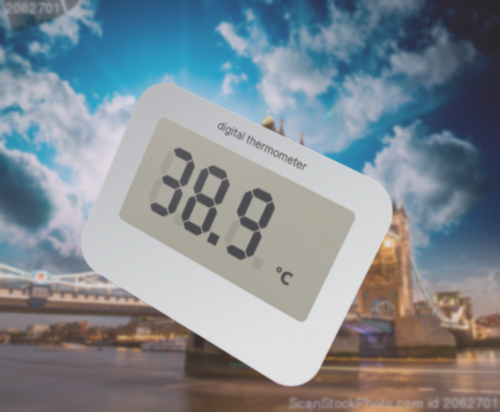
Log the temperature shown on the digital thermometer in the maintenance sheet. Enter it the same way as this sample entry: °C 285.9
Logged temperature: °C 38.9
